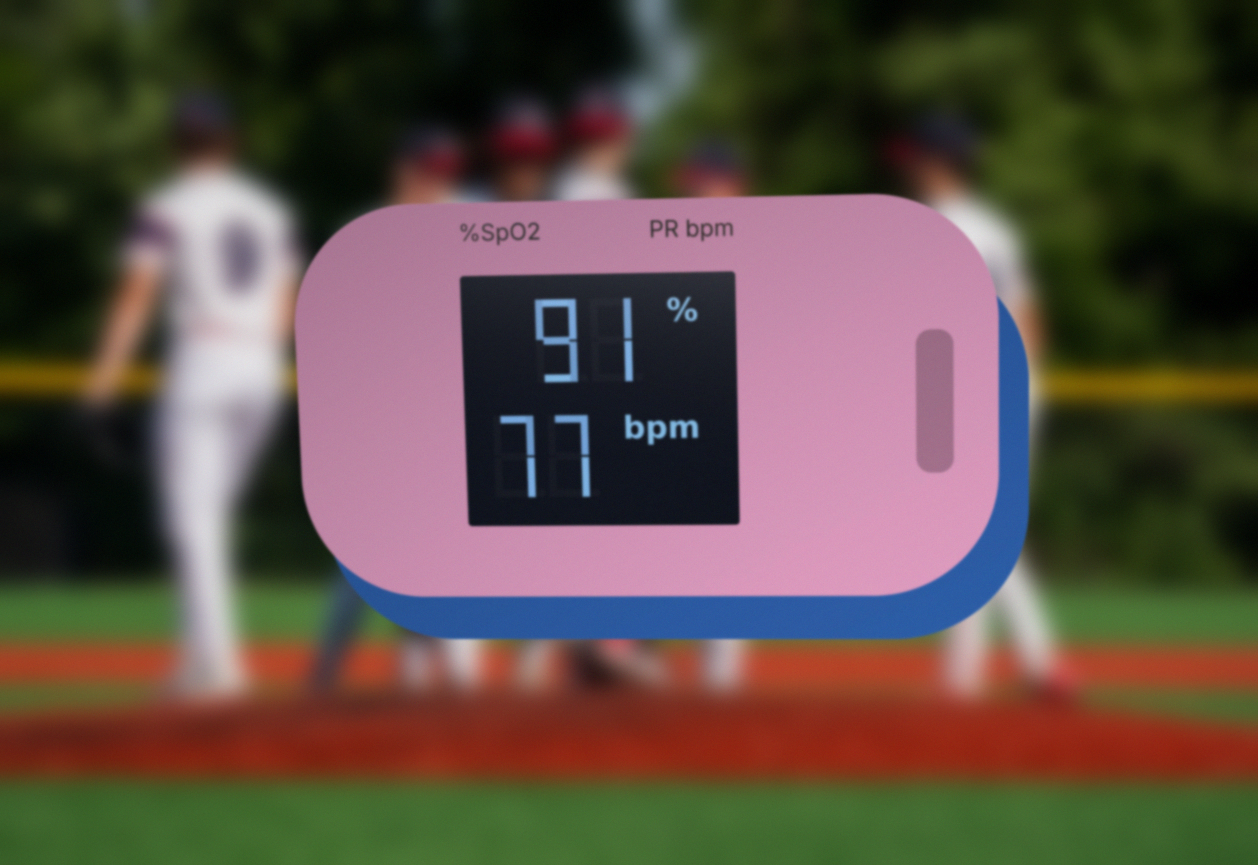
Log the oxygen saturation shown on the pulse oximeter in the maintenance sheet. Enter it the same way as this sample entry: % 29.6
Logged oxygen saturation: % 91
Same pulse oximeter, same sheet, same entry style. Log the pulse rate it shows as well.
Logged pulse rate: bpm 77
